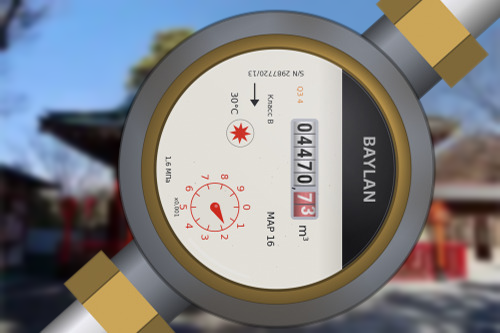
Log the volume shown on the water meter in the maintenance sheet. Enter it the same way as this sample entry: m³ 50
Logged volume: m³ 4470.731
